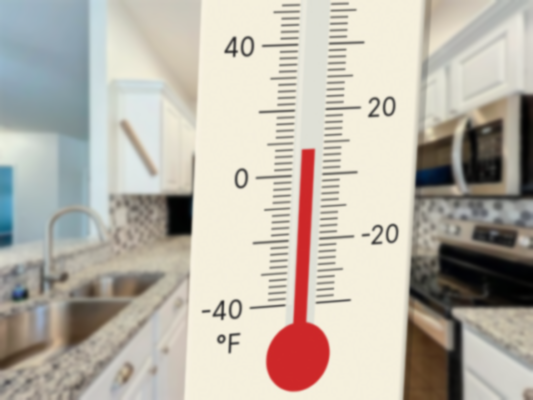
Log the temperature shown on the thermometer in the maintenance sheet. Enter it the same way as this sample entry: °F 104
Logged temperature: °F 8
